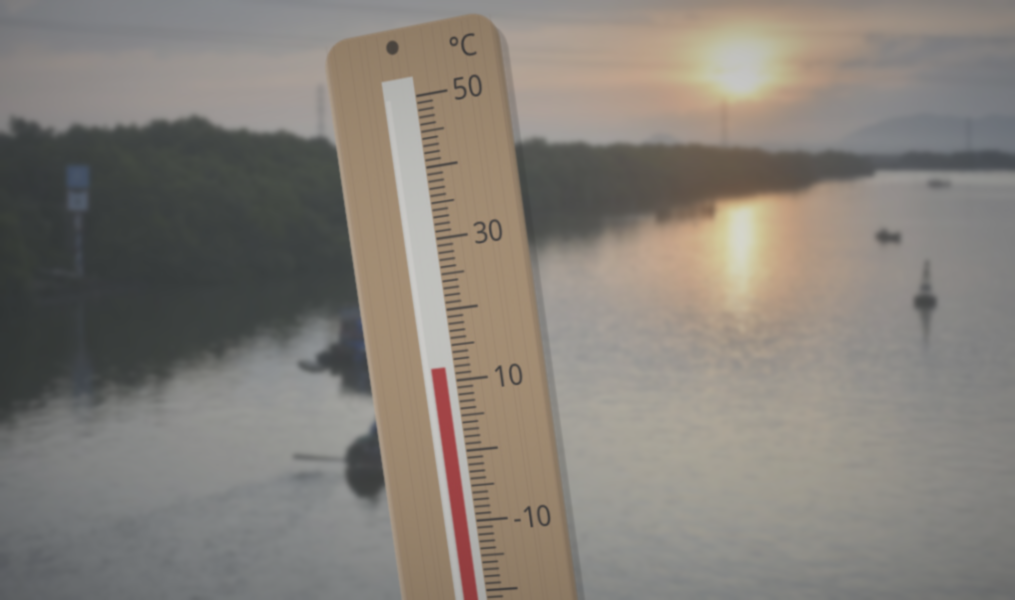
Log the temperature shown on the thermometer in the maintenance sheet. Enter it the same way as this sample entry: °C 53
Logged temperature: °C 12
